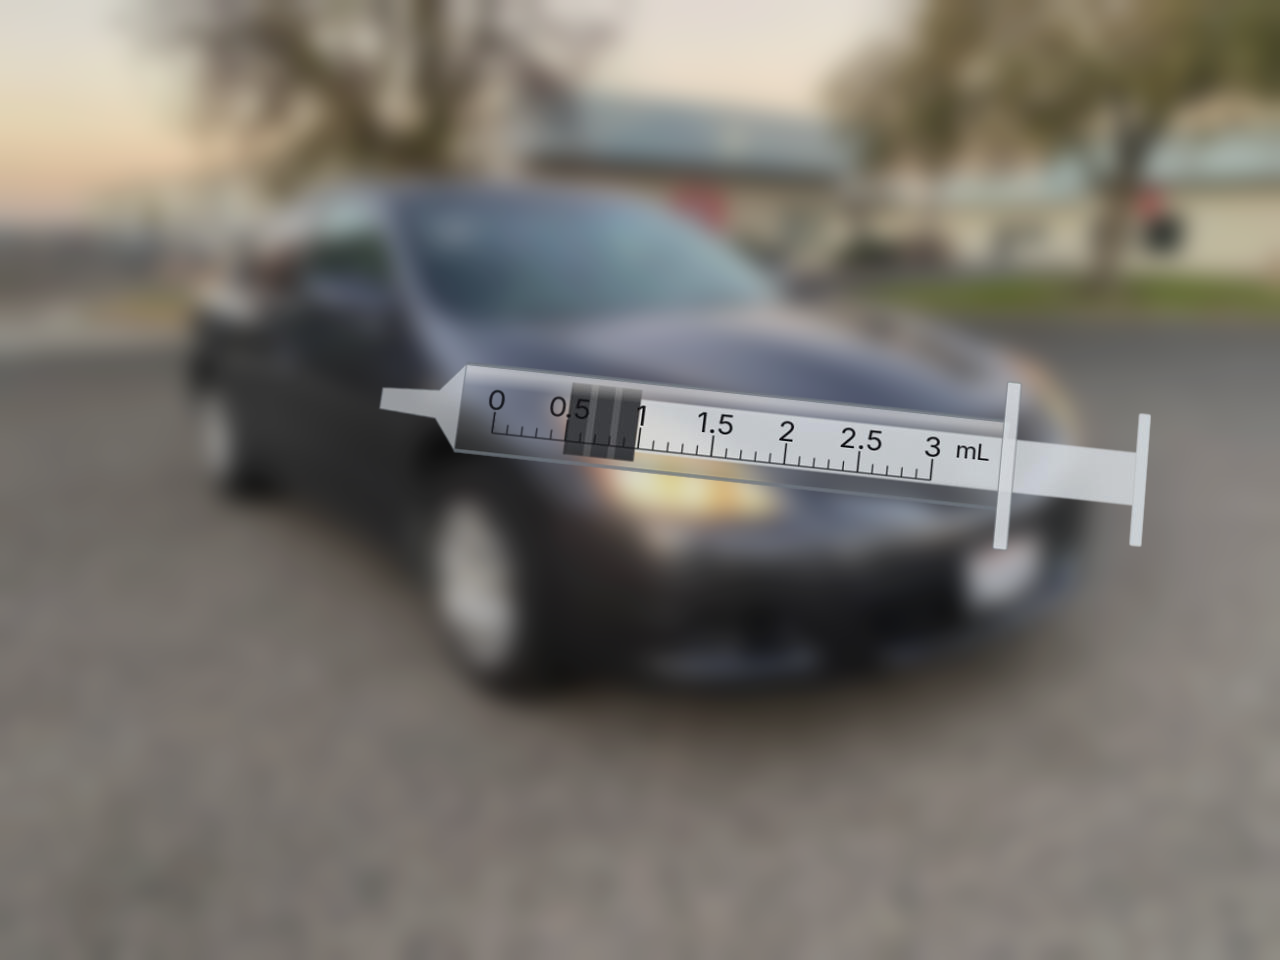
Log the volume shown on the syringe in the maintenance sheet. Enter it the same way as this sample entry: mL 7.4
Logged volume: mL 0.5
